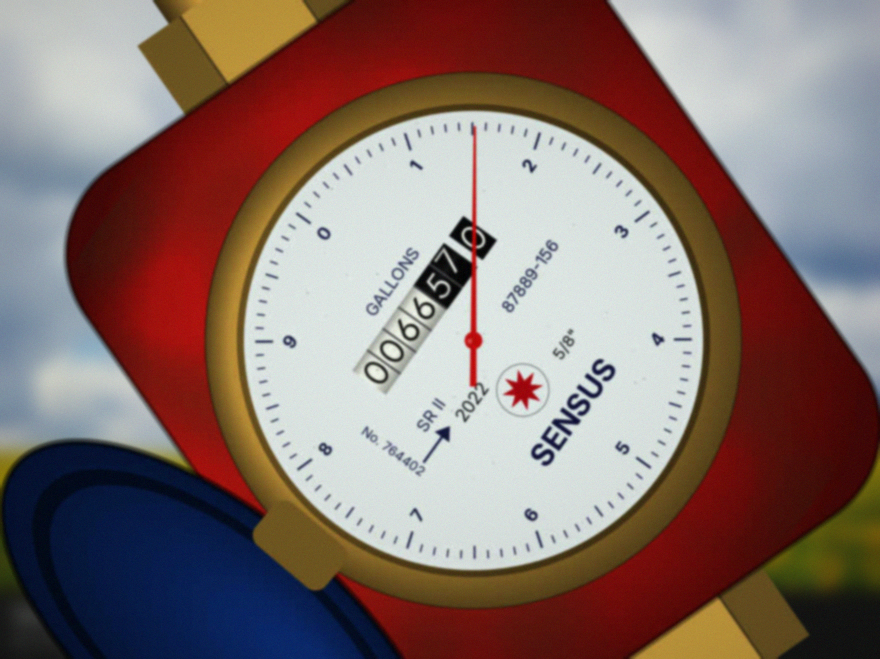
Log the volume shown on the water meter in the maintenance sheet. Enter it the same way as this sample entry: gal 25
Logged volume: gal 66571.5
